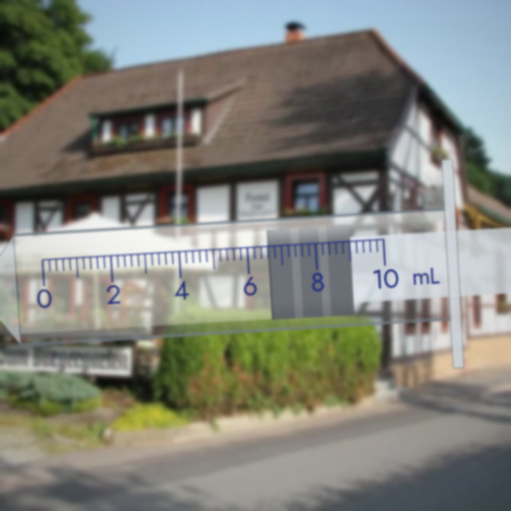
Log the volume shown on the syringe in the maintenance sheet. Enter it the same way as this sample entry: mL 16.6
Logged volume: mL 6.6
